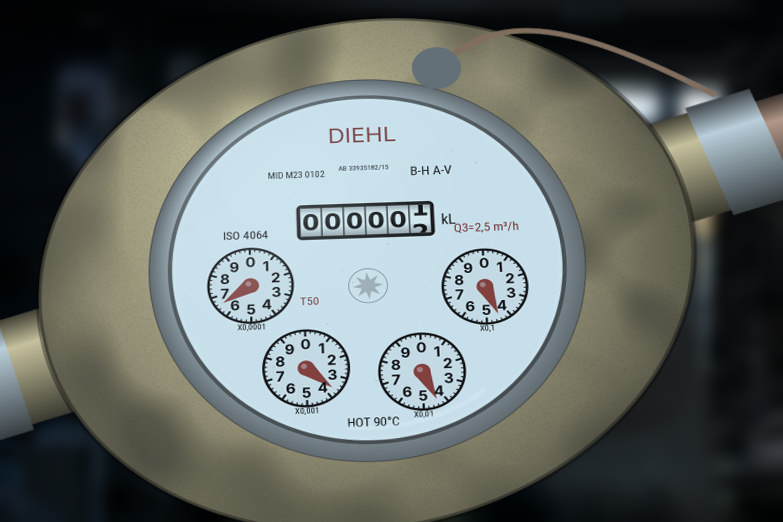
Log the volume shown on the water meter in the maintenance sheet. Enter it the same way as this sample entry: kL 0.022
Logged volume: kL 1.4436
